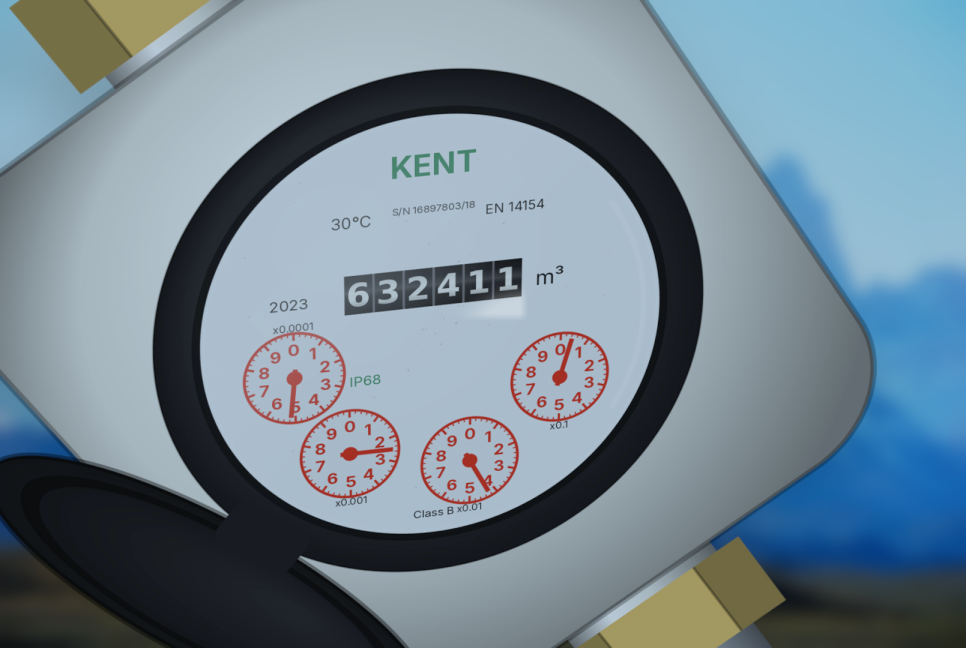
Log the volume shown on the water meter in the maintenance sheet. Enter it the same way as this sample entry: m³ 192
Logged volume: m³ 632411.0425
